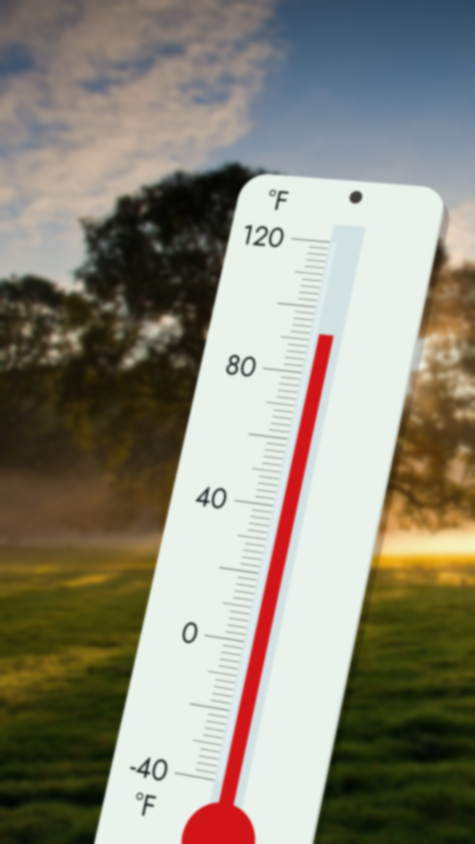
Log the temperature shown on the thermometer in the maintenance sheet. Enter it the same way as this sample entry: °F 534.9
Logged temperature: °F 92
